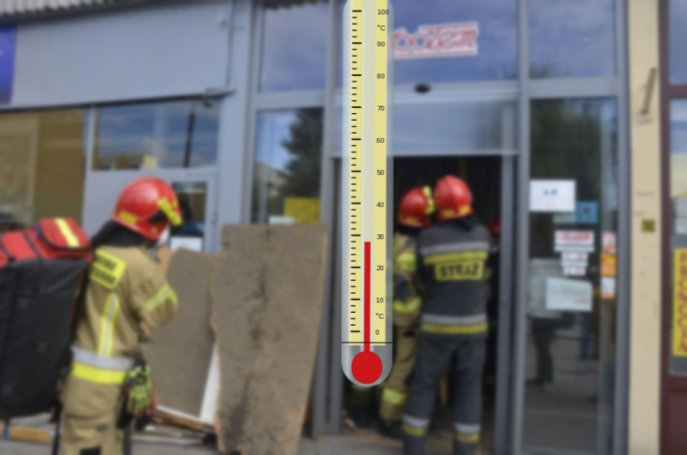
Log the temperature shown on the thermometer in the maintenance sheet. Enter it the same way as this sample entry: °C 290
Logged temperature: °C 28
